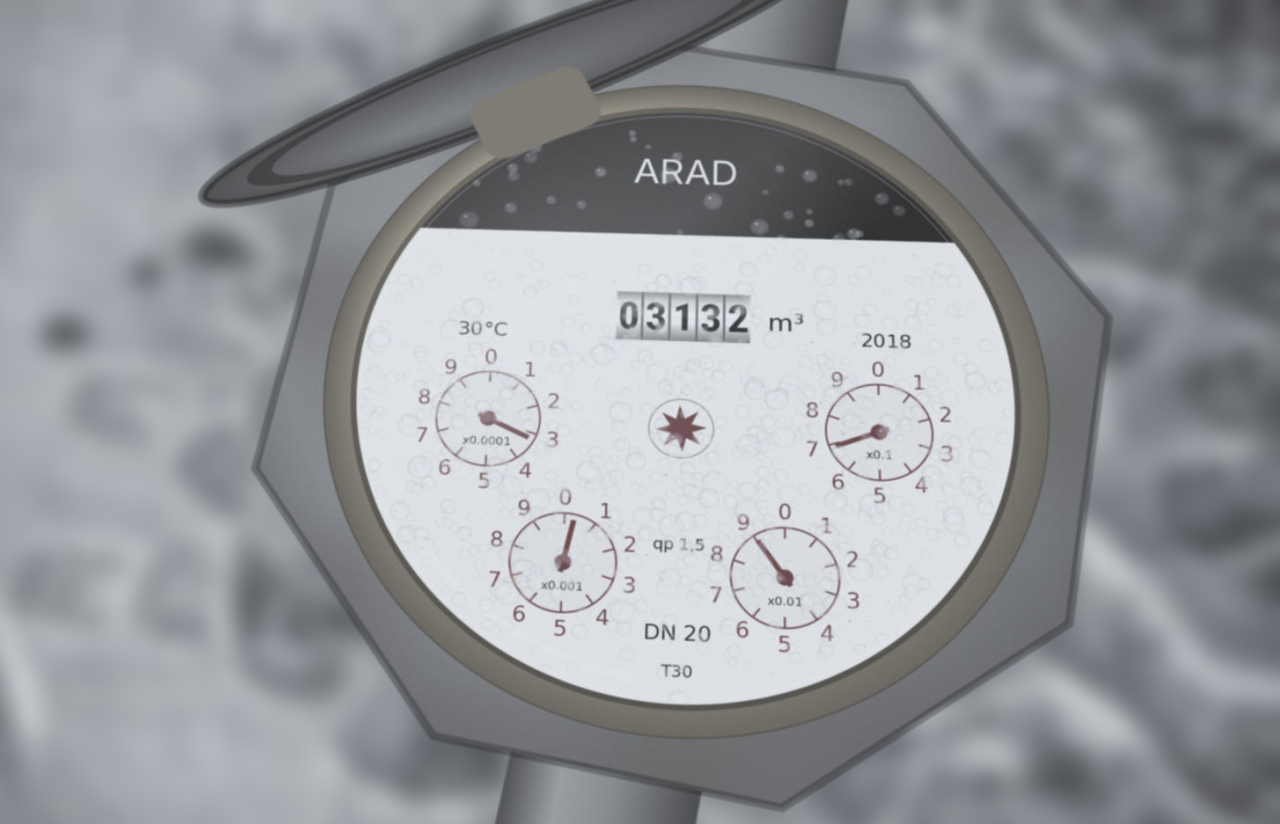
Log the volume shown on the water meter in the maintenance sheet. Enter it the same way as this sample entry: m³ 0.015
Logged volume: m³ 3132.6903
